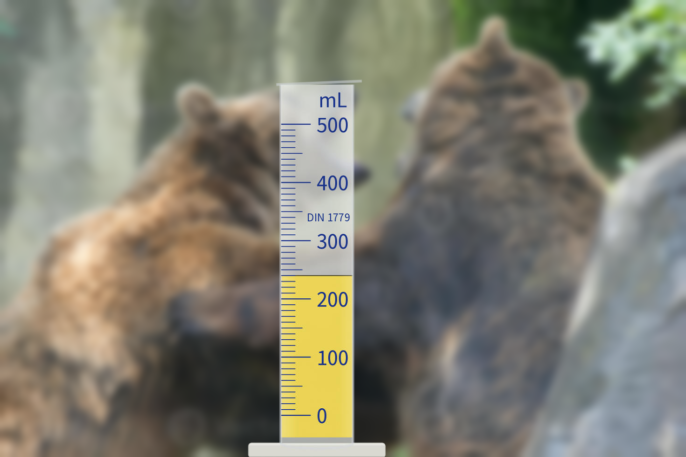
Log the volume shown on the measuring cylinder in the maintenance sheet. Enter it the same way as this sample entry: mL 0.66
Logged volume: mL 240
